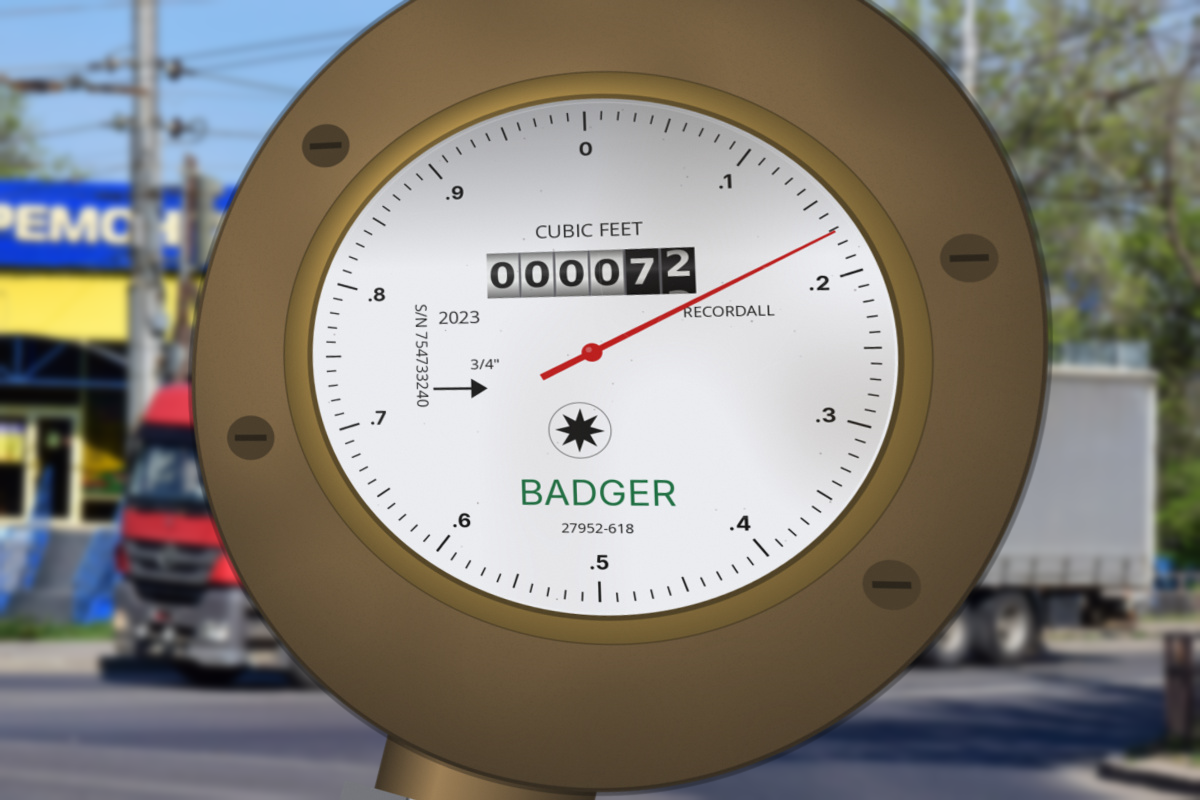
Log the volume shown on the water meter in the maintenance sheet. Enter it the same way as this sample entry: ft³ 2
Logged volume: ft³ 72.17
